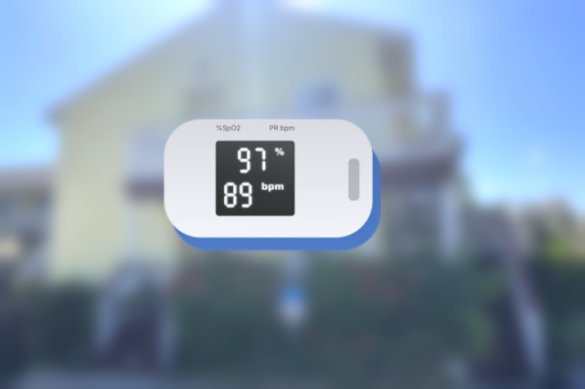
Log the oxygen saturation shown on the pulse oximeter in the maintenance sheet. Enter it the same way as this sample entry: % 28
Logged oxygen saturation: % 97
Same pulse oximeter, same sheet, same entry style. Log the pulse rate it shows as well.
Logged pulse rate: bpm 89
